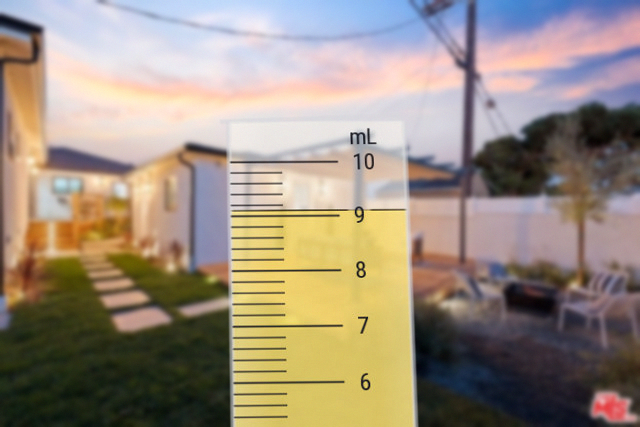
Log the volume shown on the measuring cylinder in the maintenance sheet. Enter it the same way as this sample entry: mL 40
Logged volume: mL 9.1
